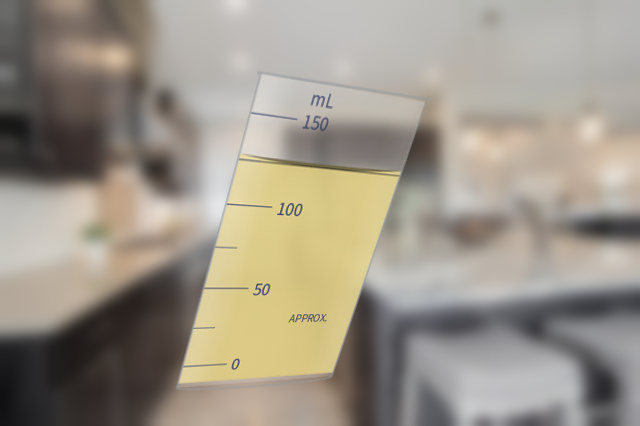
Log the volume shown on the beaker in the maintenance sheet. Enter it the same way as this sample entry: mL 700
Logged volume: mL 125
